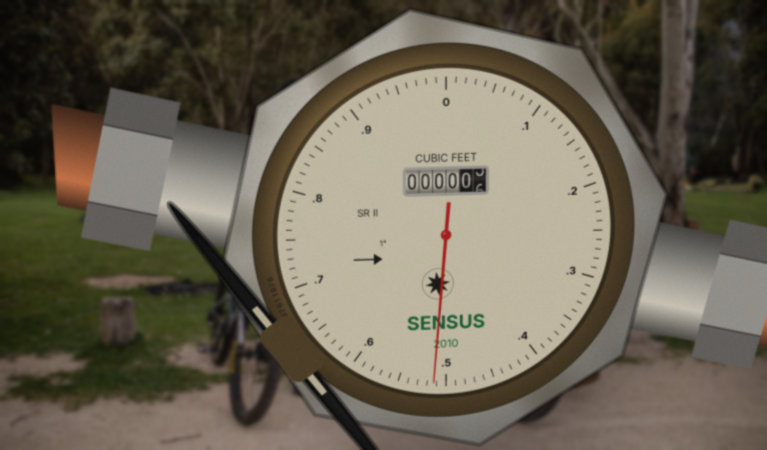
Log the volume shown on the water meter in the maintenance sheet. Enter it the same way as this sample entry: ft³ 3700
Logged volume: ft³ 5.51
